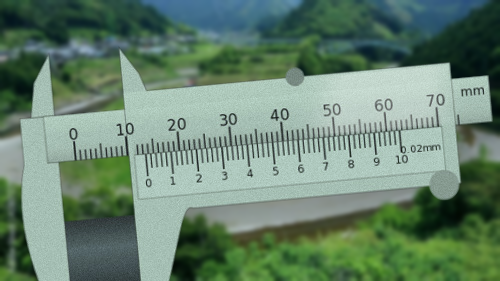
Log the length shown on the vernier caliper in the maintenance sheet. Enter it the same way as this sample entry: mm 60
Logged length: mm 13.5
